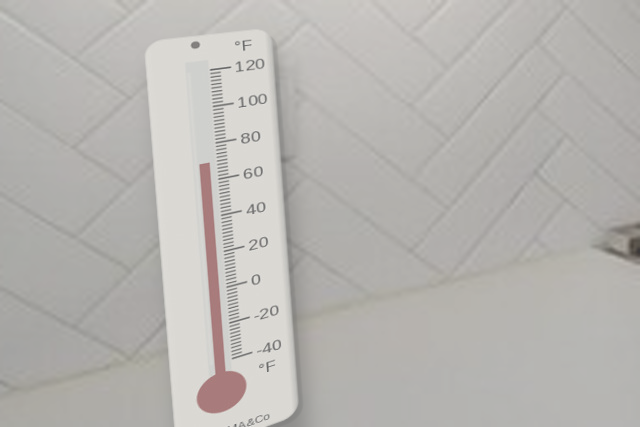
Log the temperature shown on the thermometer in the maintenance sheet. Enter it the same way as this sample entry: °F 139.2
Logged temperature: °F 70
